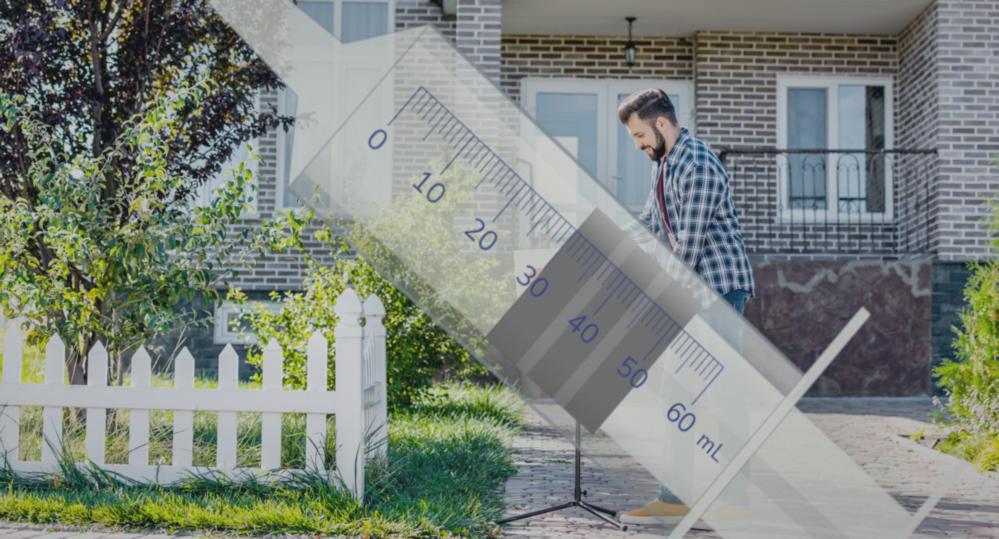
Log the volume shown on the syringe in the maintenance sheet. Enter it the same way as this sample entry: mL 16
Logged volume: mL 30
